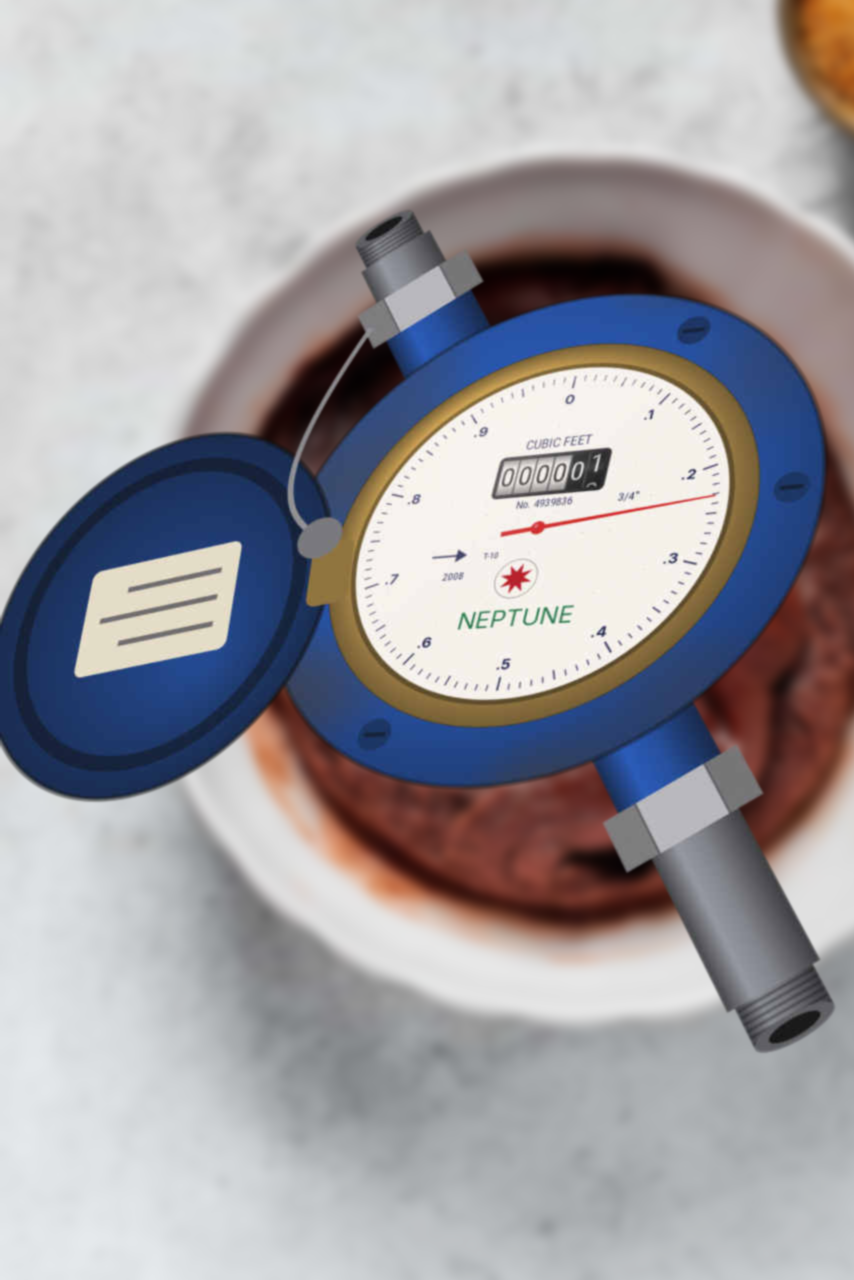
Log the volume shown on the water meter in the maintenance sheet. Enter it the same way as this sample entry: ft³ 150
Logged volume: ft³ 1.23
